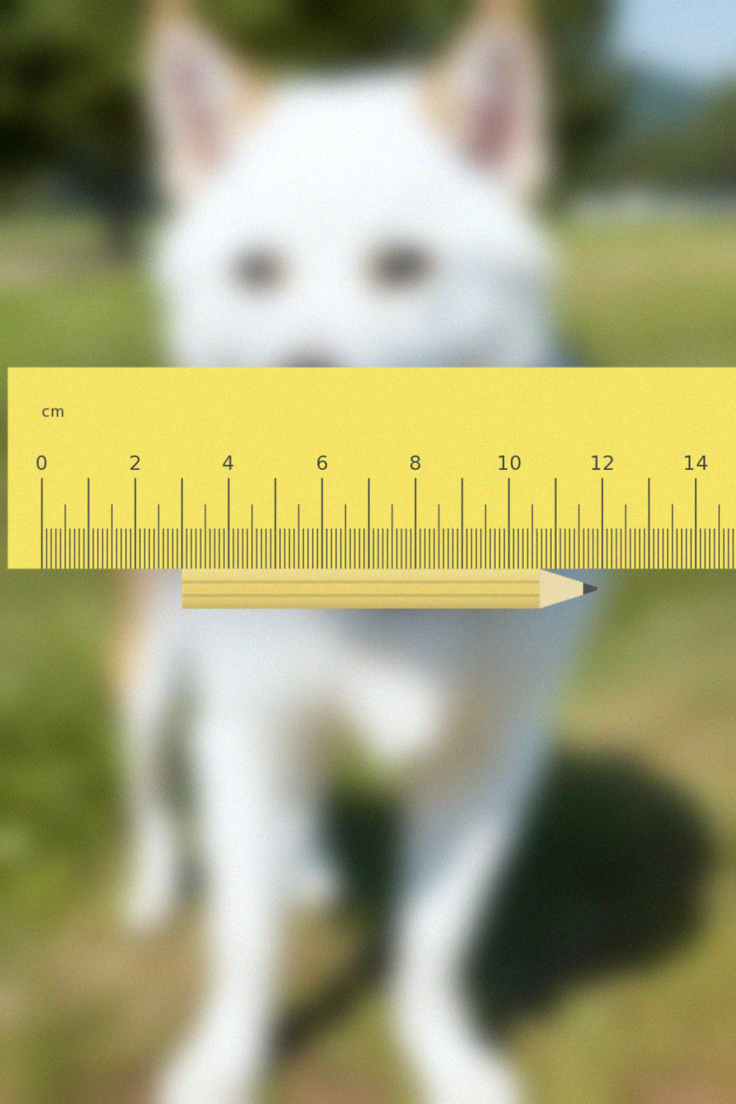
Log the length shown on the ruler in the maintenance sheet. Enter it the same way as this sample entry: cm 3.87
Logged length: cm 8.9
